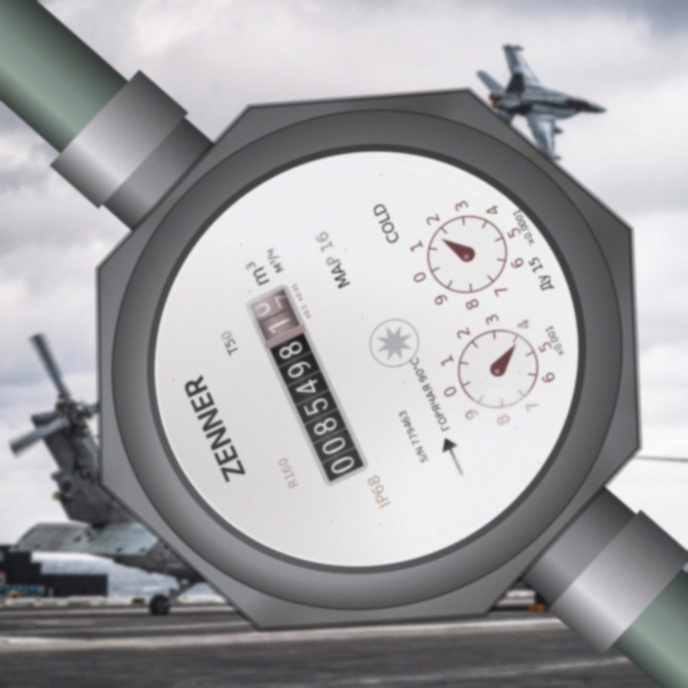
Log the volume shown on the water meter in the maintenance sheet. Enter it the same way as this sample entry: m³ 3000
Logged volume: m³ 85498.1641
